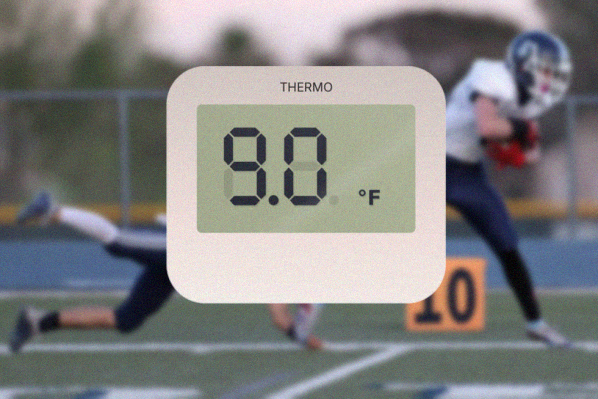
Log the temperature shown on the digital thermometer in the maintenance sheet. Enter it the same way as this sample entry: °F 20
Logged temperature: °F 9.0
